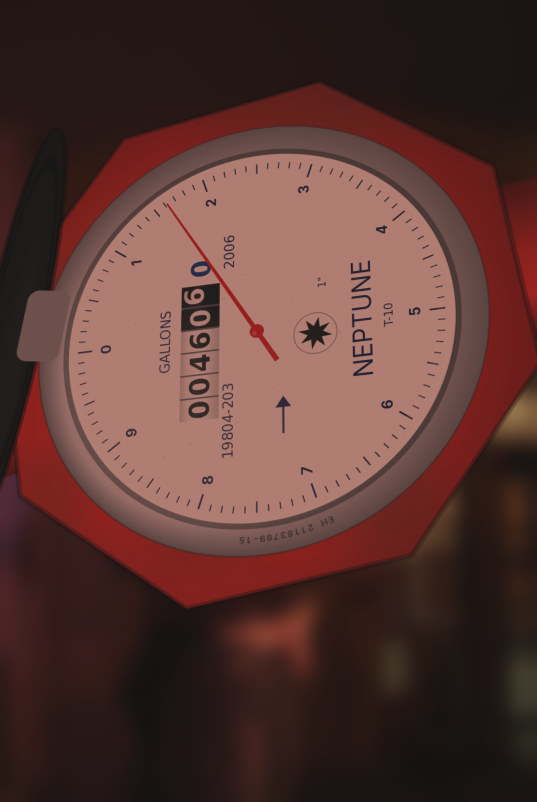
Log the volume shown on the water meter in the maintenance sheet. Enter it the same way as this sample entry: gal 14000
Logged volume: gal 46061.6
